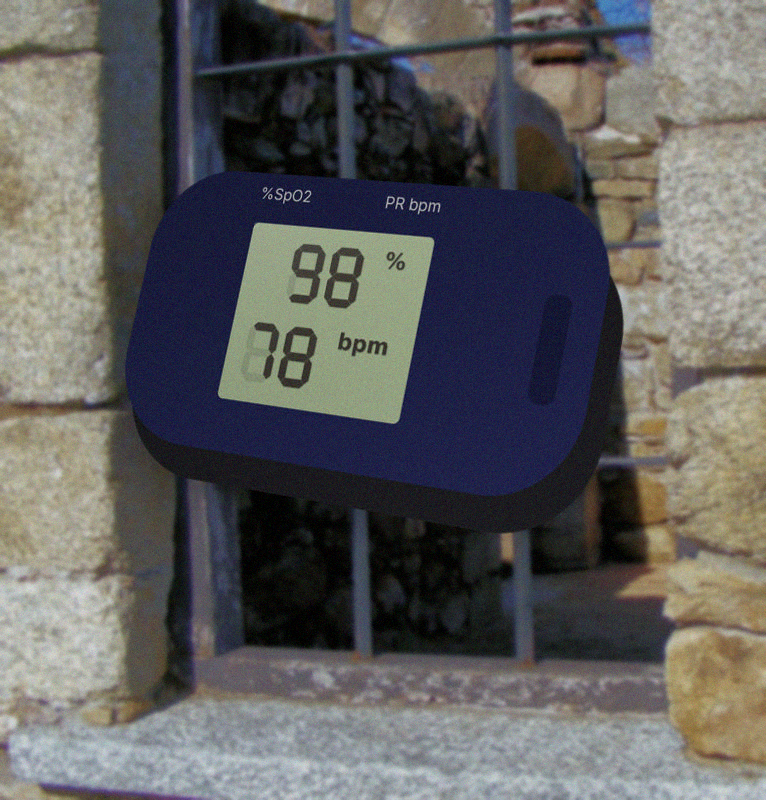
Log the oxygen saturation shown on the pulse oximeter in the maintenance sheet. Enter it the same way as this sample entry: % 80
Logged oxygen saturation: % 98
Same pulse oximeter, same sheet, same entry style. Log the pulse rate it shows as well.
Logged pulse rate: bpm 78
